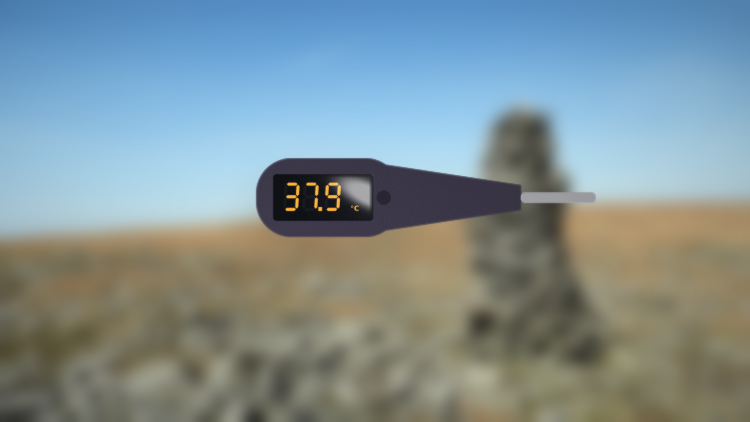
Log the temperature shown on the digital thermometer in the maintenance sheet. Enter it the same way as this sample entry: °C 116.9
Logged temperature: °C 37.9
